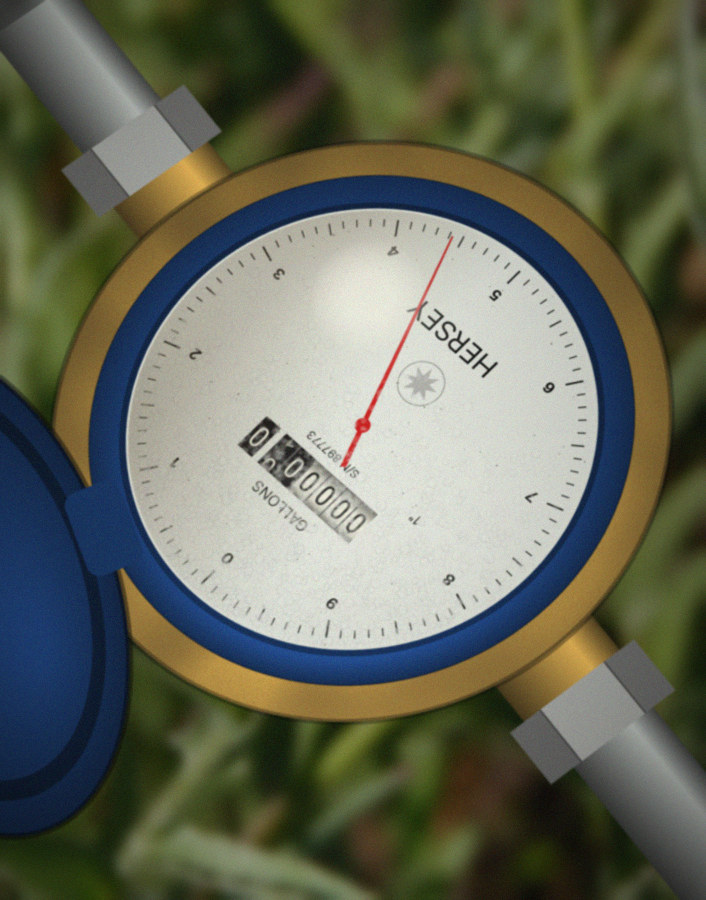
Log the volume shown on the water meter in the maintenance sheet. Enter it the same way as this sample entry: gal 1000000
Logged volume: gal 4.4
